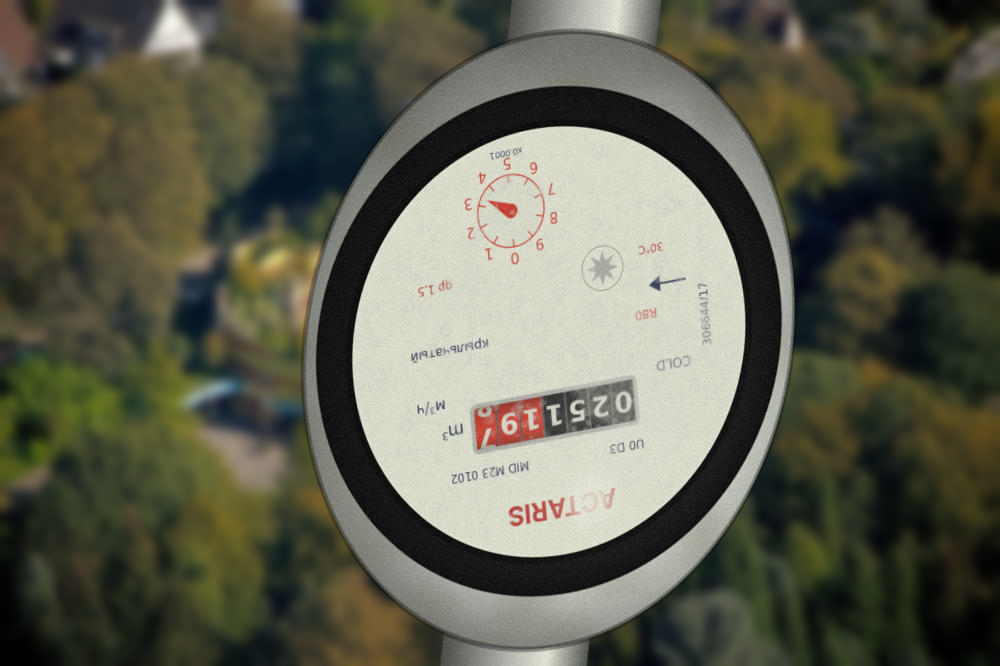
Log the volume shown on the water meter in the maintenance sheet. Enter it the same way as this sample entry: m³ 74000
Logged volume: m³ 251.1973
